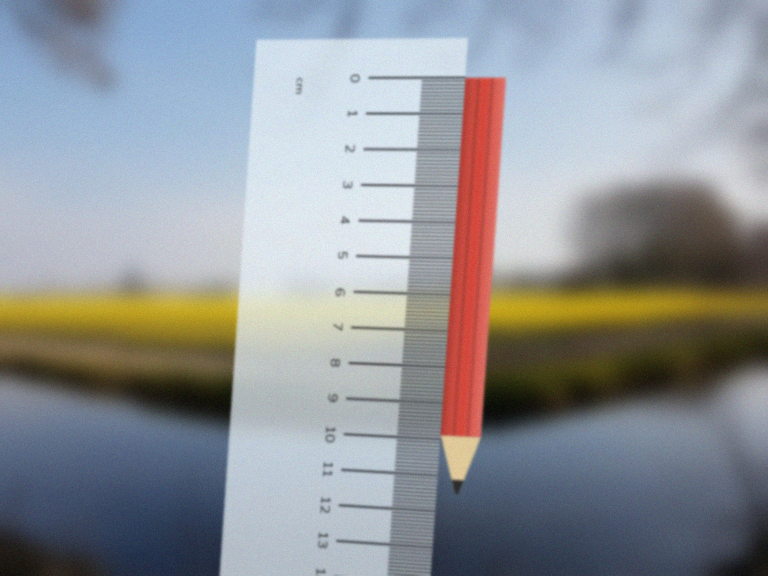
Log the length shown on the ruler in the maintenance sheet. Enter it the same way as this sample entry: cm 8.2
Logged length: cm 11.5
